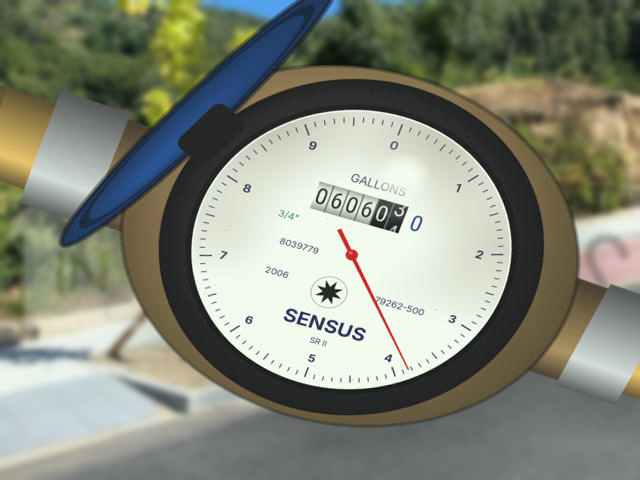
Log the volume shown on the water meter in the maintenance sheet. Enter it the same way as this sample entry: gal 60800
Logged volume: gal 606033.8
